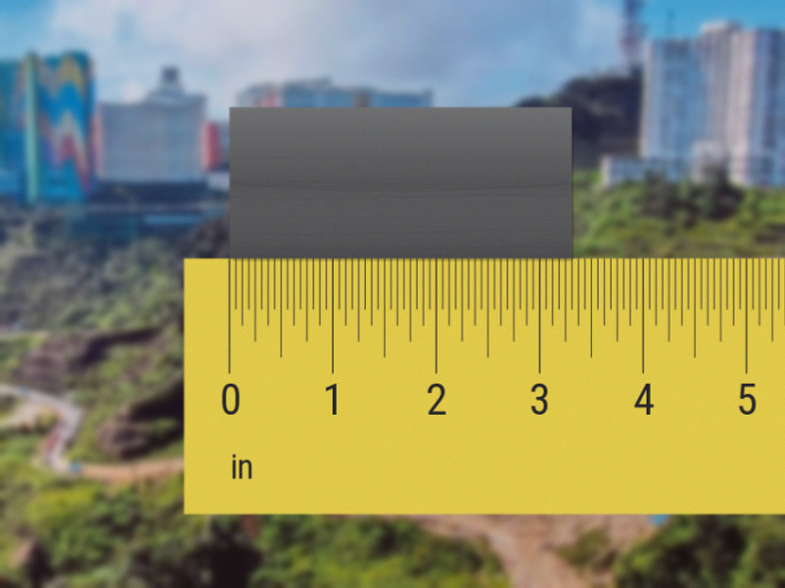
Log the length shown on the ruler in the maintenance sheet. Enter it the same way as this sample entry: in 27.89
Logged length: in 3.3125
